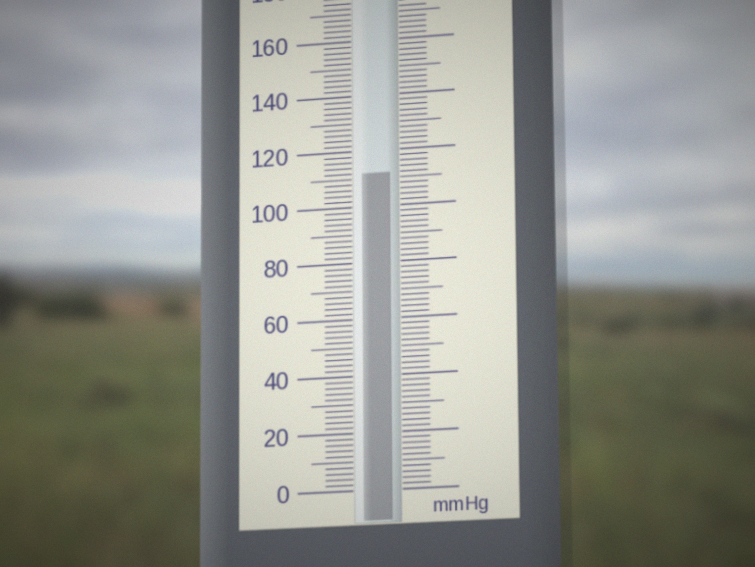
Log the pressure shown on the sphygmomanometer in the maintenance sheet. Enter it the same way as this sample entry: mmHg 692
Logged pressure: mmHg 112
